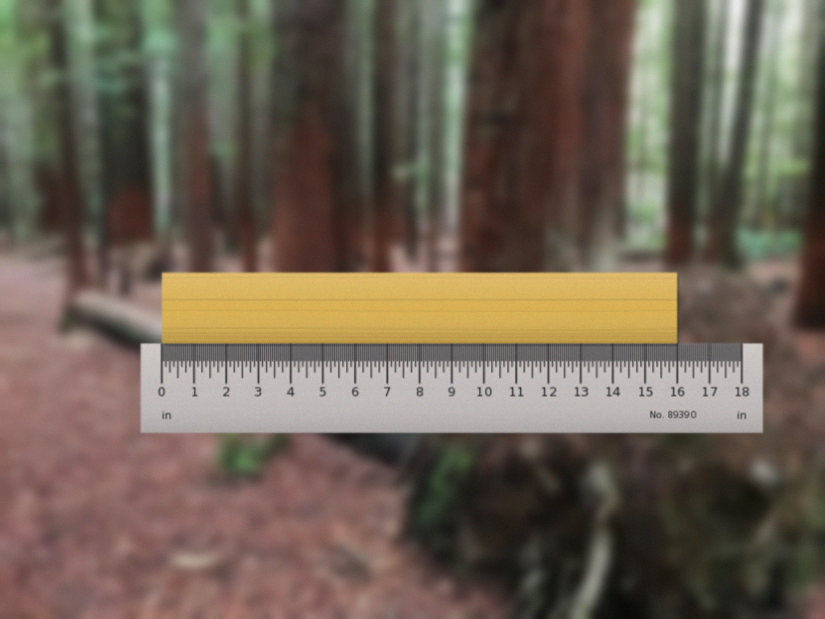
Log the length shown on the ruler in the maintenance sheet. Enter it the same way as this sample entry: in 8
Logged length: in 16
